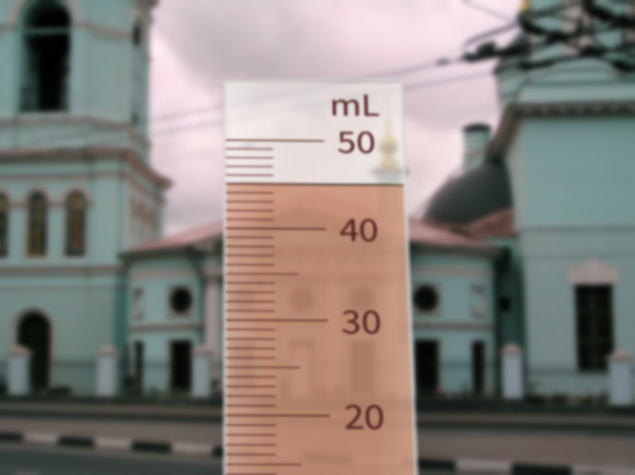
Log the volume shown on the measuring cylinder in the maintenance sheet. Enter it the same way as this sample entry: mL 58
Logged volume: mL 45
